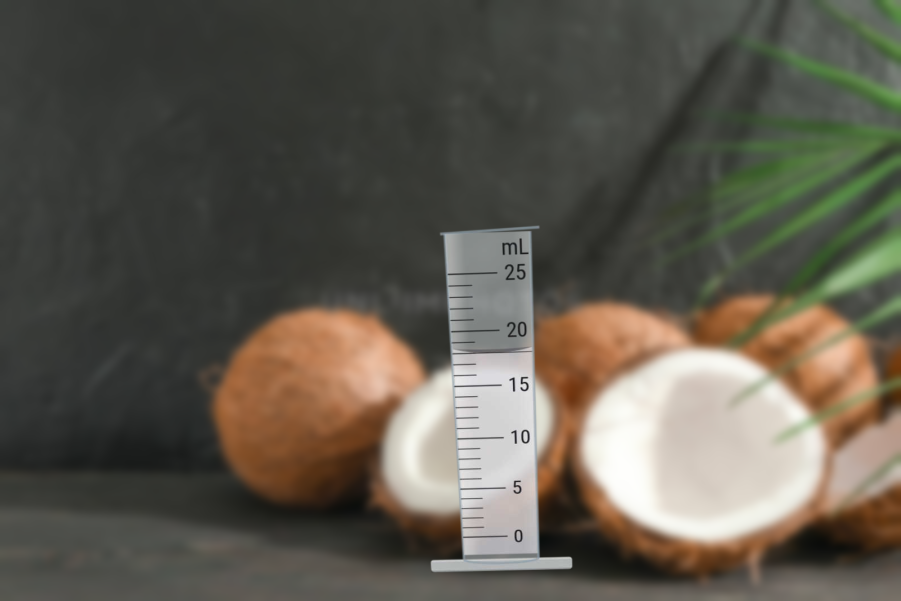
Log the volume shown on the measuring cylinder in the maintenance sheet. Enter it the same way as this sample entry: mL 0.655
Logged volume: mL 18
